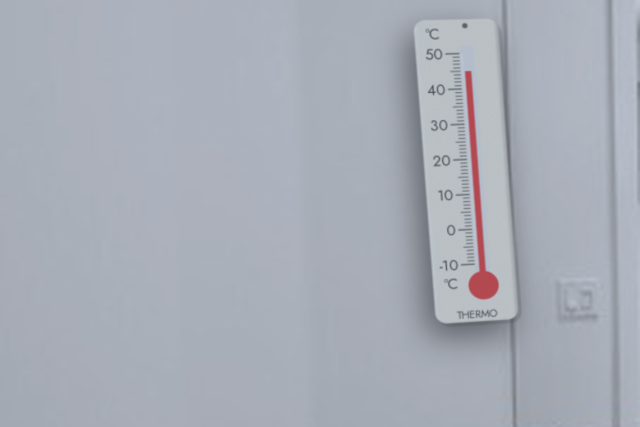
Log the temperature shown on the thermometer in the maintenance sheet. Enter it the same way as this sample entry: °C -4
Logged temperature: °C 45
